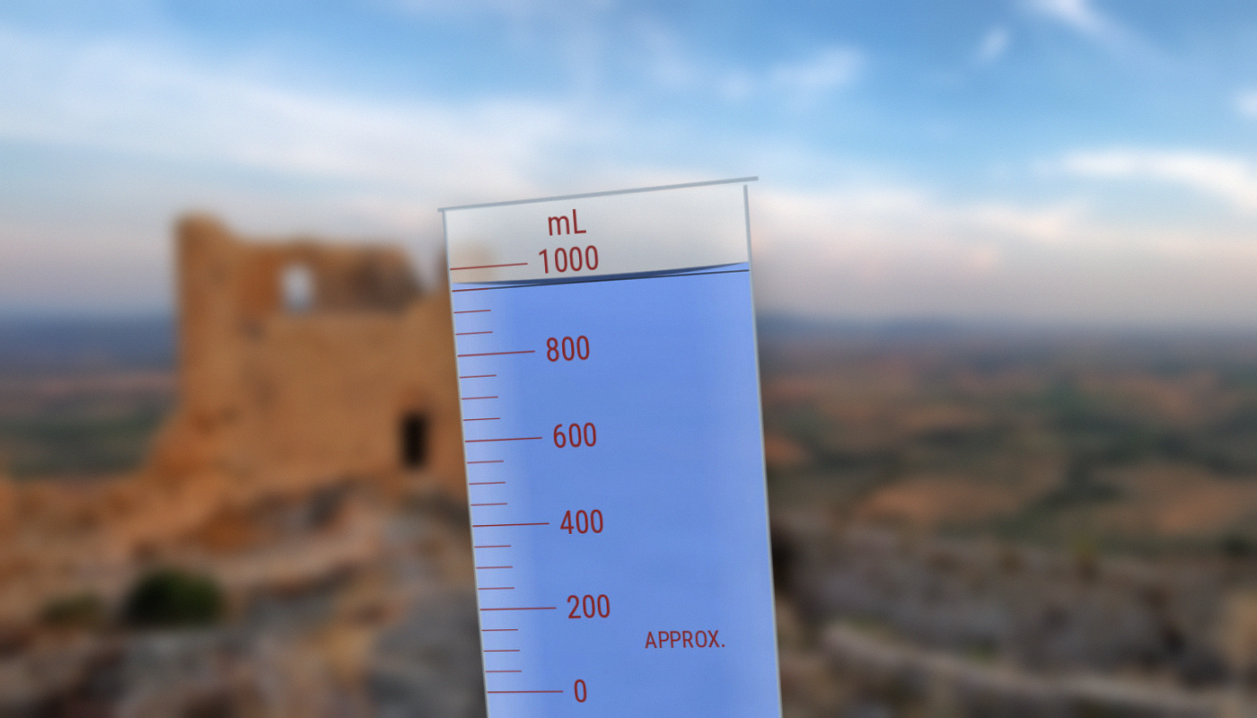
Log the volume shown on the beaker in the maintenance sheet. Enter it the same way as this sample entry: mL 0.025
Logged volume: mL 950
